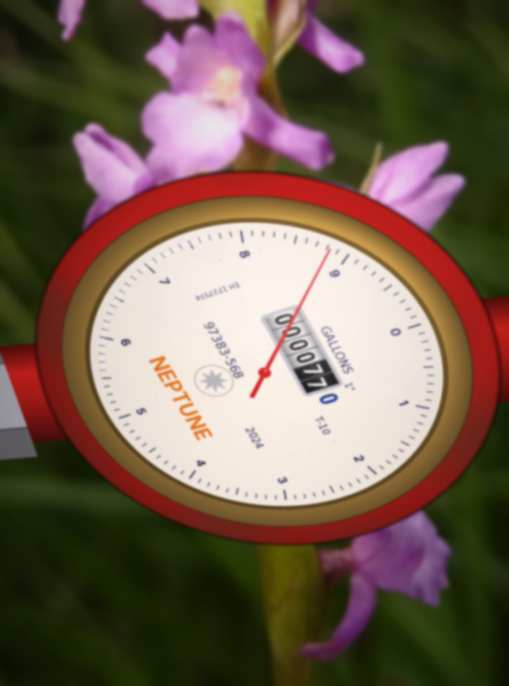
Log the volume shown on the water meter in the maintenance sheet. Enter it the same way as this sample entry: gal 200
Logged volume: gal 768.8
